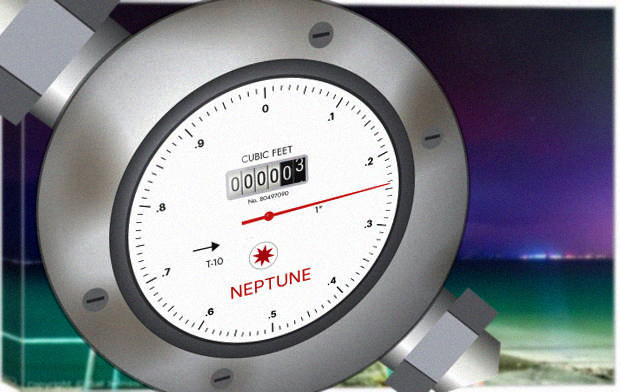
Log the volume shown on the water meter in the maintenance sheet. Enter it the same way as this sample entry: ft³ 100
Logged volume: ft³ 3.24
